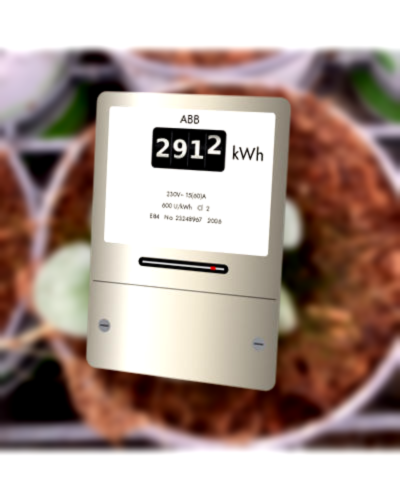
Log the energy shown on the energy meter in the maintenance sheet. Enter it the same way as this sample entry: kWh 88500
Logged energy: kWh 2912
